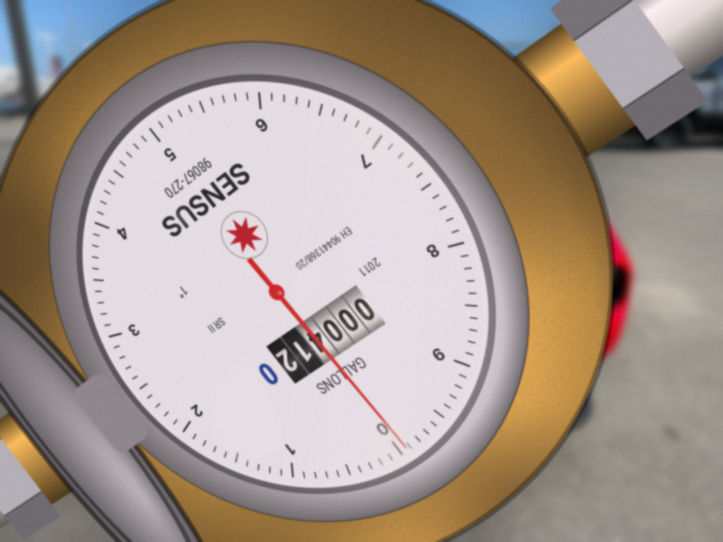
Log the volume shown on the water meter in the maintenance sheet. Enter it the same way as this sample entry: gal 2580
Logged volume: gal 4119.9
